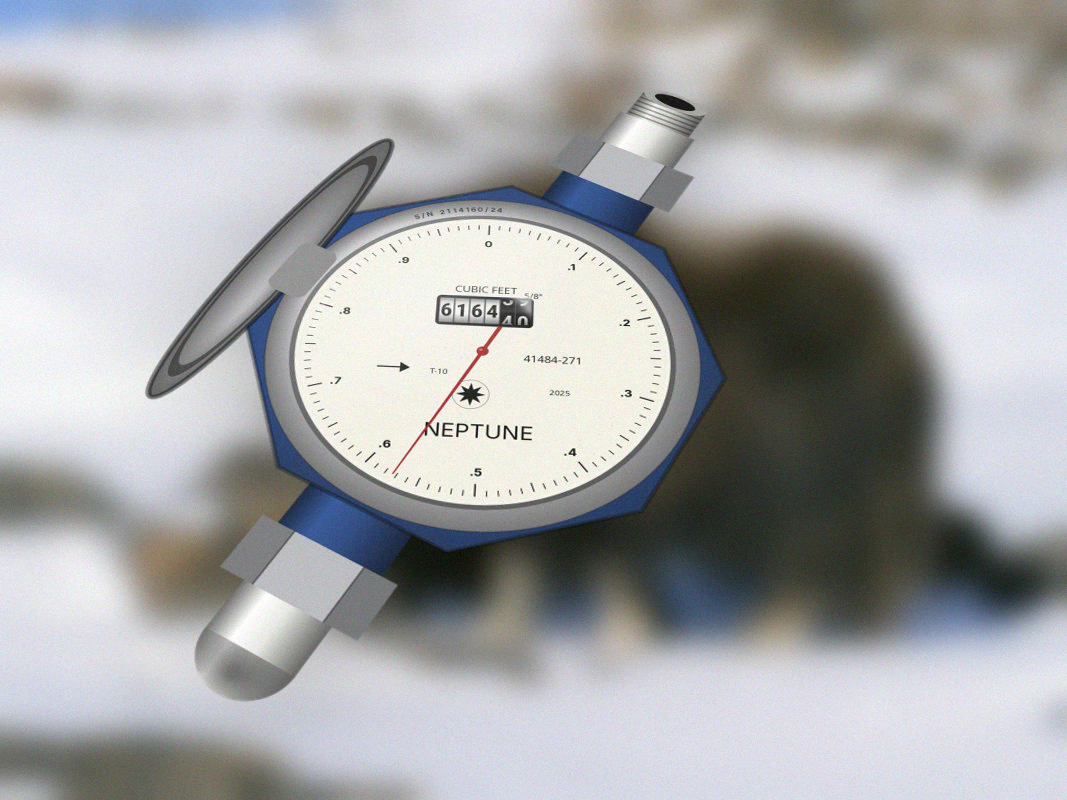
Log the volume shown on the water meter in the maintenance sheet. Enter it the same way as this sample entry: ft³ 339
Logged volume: ft³ 616439.57
